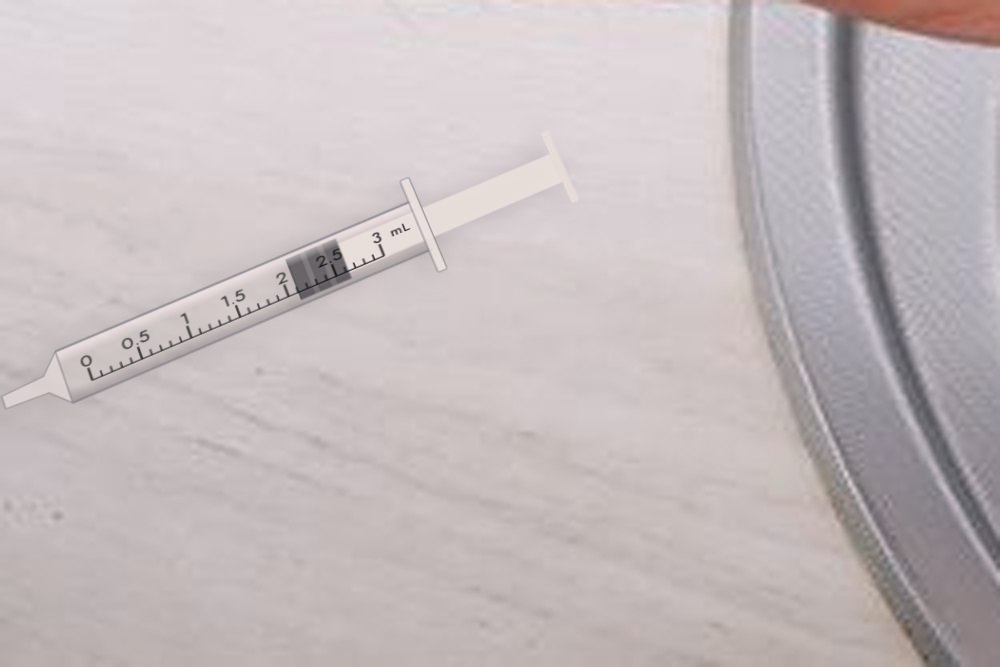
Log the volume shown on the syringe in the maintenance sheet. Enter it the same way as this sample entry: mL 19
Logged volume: mL 2.1
